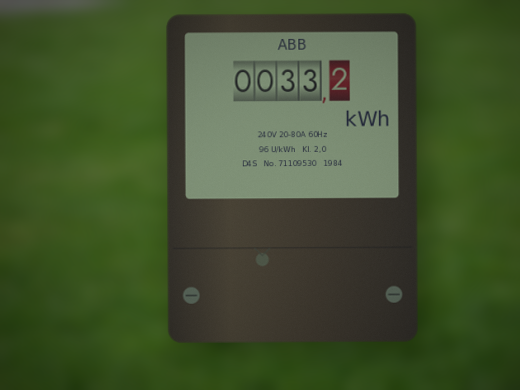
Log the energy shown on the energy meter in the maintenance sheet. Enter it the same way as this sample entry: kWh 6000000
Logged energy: kWh 33.2
